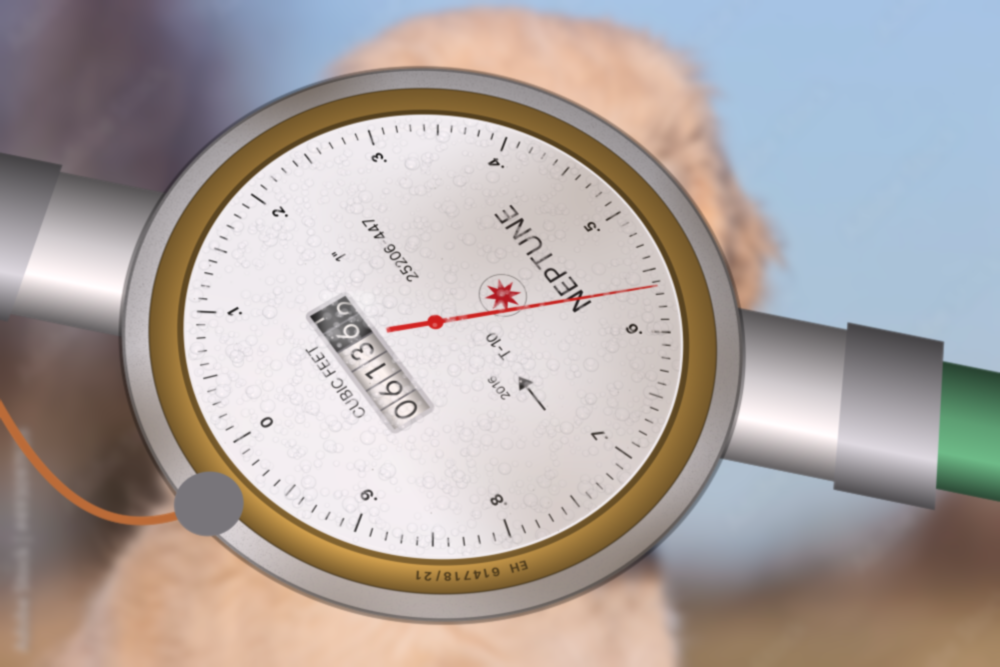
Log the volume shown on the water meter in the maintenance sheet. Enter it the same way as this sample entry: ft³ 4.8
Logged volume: ft³ 61361.56
